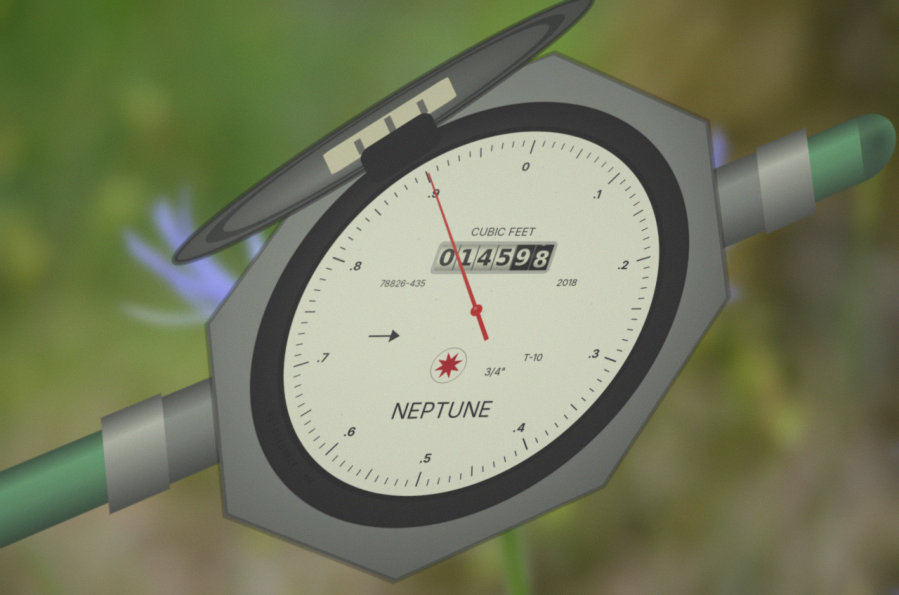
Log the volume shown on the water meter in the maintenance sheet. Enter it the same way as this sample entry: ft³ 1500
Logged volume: ft³ 14597.90
